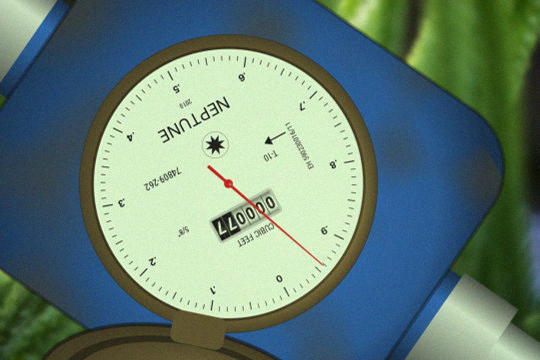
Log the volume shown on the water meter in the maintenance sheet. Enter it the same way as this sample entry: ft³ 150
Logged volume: ft³ 76.94
